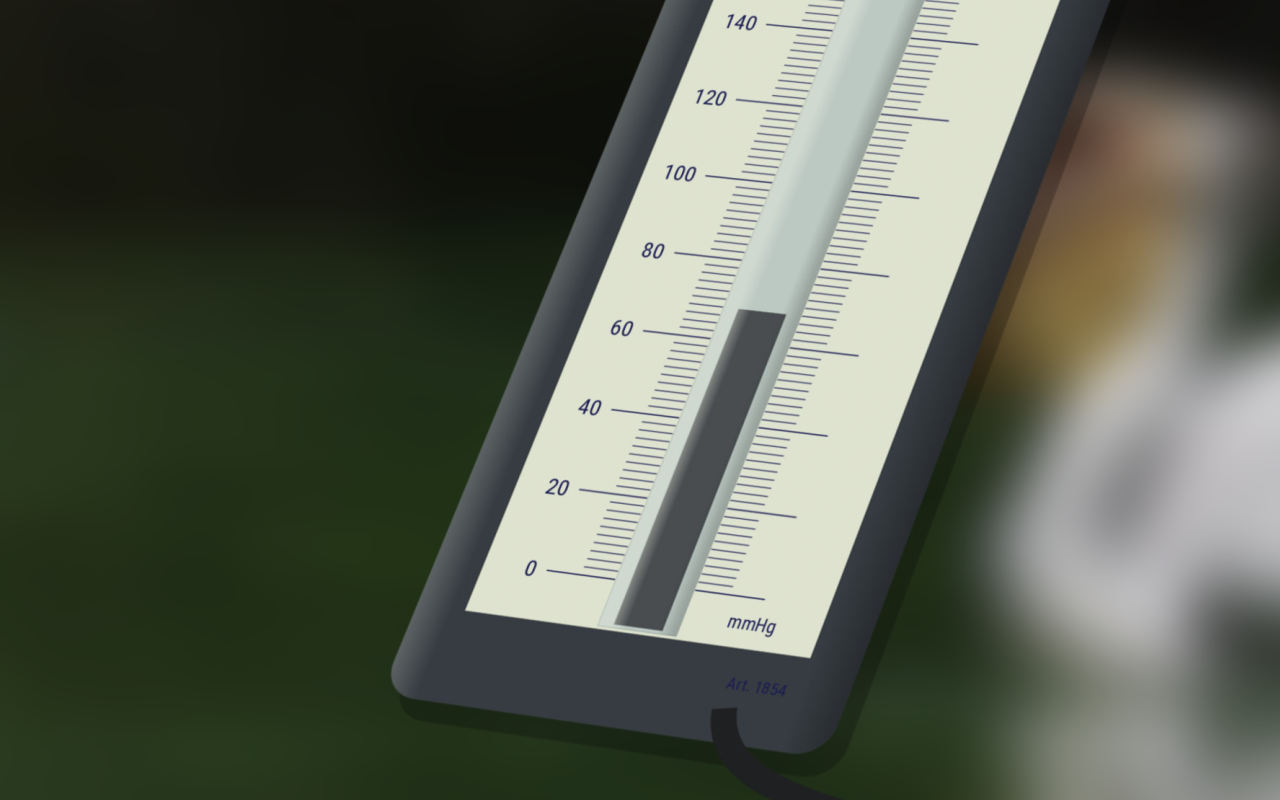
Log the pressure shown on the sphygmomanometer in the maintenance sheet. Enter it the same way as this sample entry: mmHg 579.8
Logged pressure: mmHg 68
